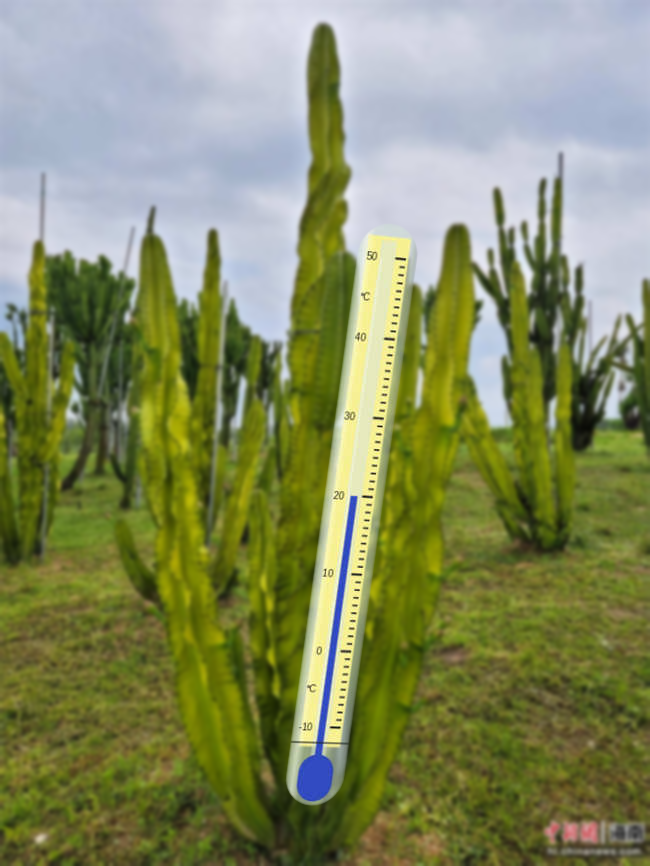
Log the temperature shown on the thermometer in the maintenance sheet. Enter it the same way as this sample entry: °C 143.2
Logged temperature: °C 20
